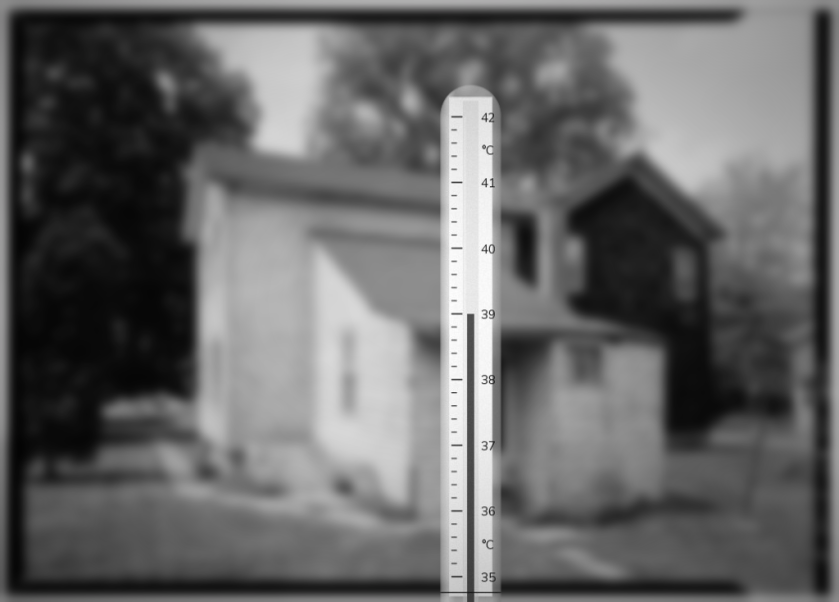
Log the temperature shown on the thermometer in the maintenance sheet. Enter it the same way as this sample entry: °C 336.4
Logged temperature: °C 39
